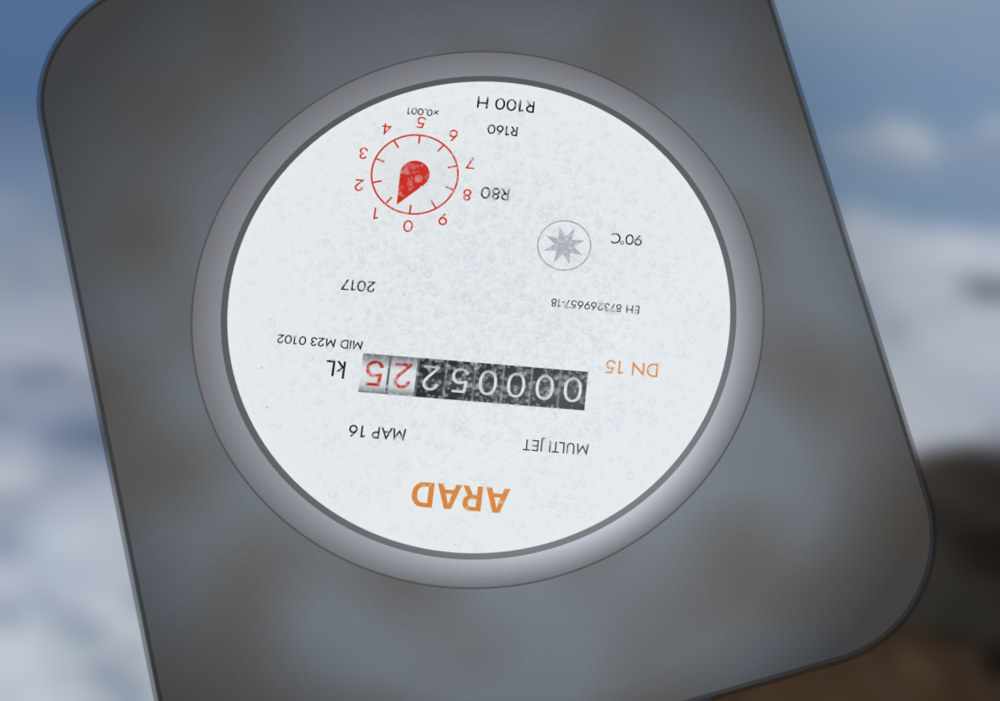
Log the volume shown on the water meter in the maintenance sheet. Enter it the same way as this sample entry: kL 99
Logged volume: kL 52.250
